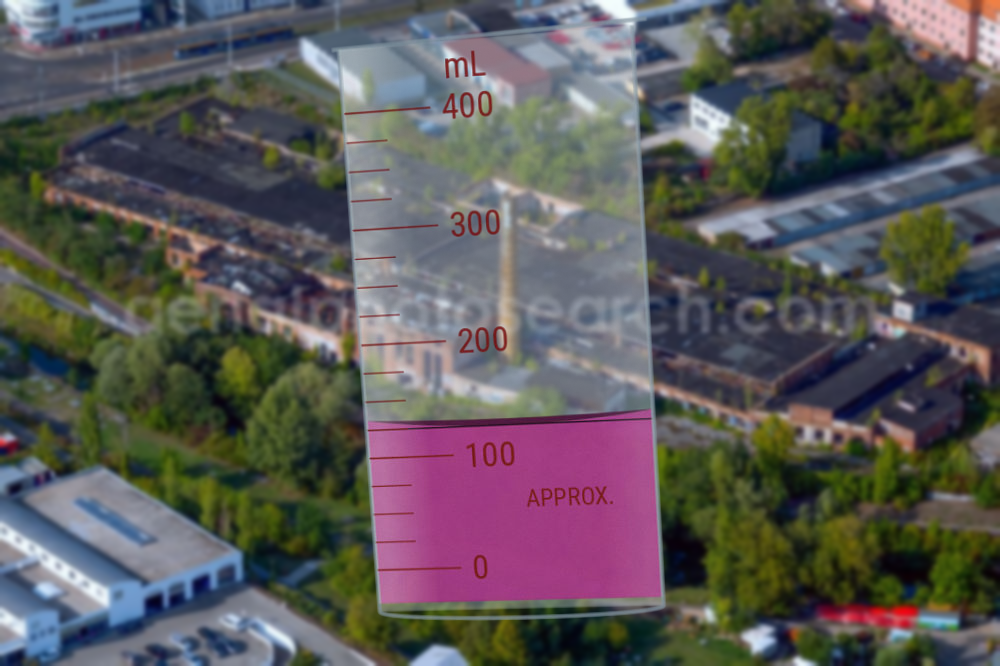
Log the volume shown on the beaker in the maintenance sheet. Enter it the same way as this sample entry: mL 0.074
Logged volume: mL 125
